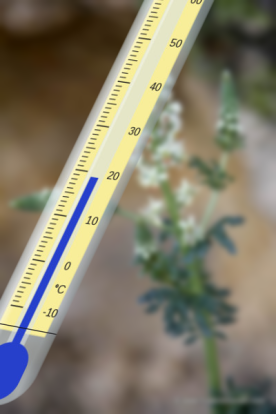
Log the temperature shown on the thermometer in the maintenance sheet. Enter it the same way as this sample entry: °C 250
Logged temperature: °C 19
